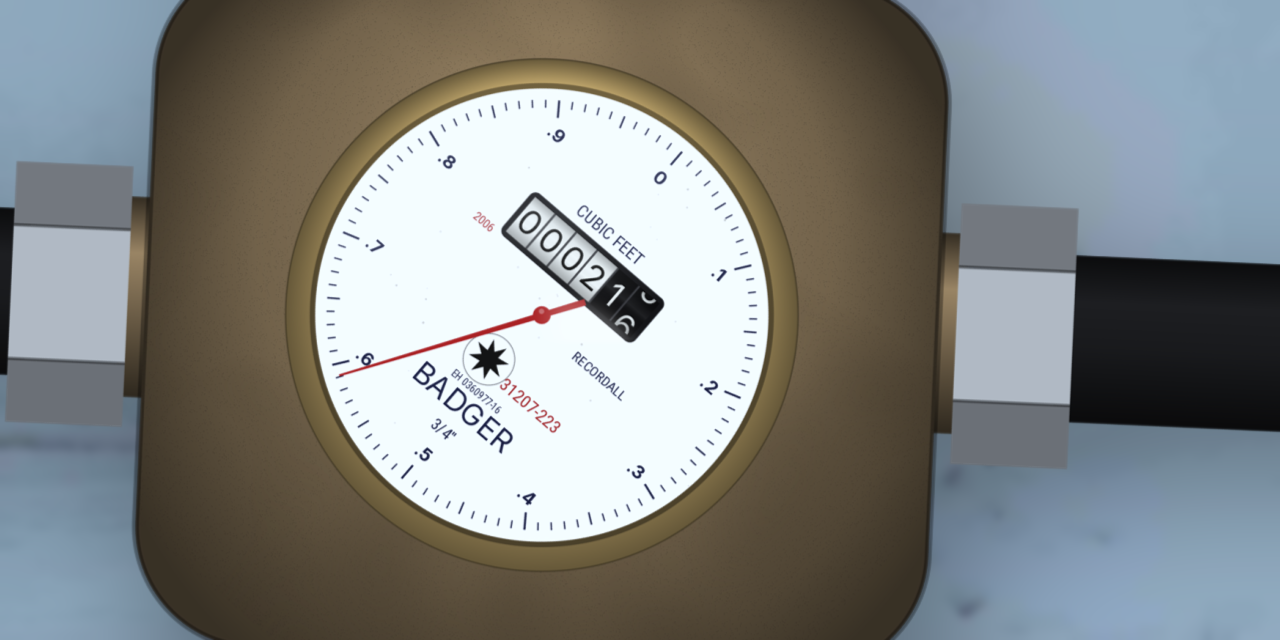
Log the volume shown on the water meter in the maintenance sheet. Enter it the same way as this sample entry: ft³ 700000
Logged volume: ft³ 215.59
